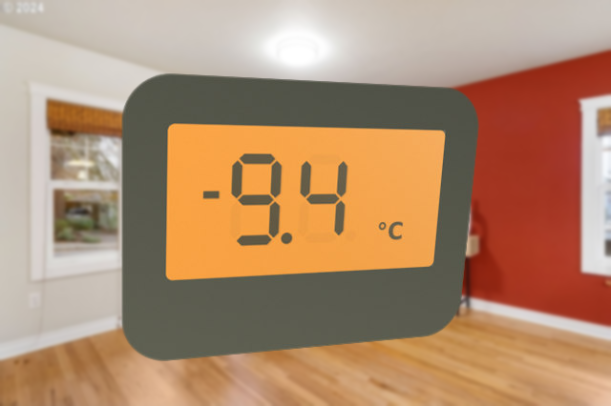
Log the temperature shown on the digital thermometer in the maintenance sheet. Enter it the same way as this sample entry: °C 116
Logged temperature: °C -9.4
